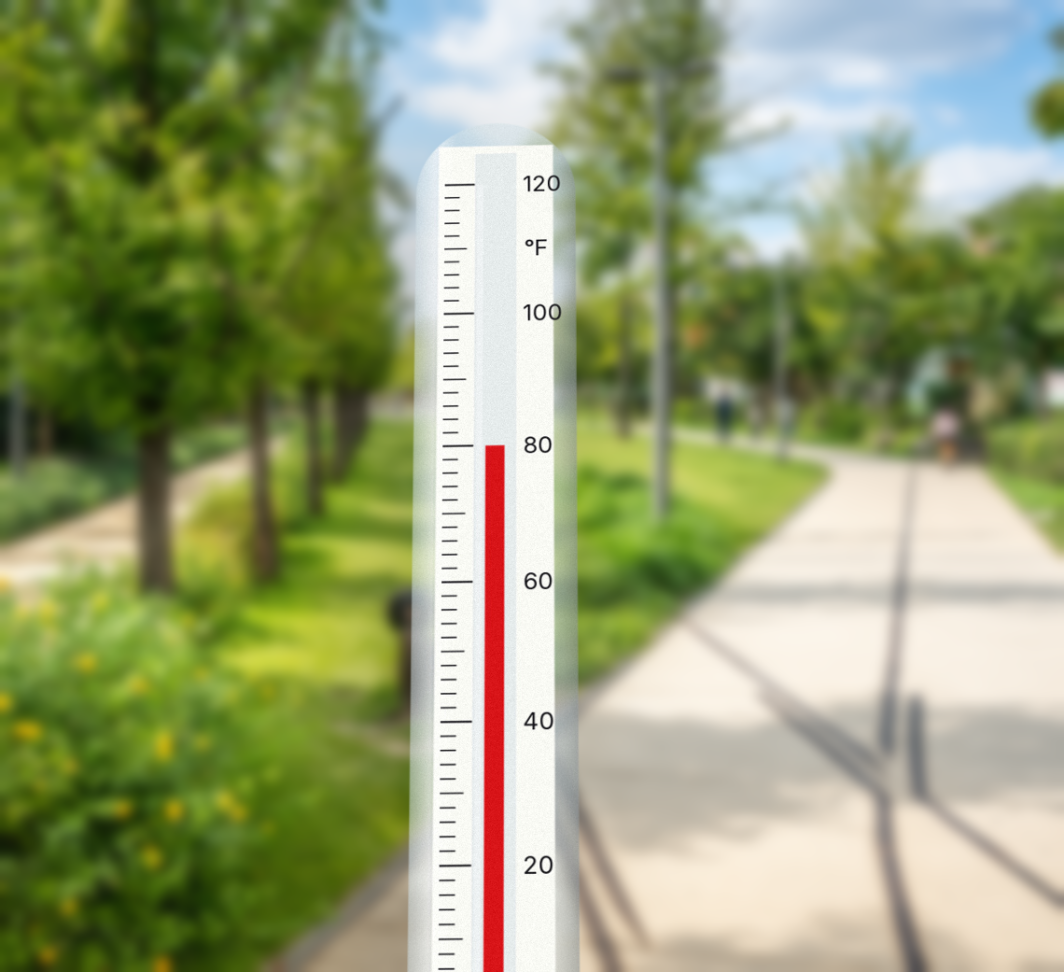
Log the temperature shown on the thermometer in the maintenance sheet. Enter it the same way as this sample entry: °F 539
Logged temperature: °F 80
